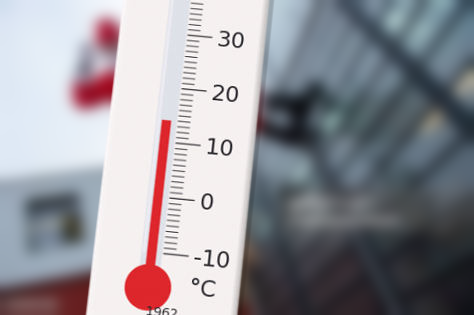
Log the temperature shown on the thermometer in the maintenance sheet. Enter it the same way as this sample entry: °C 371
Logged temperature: °C 14
